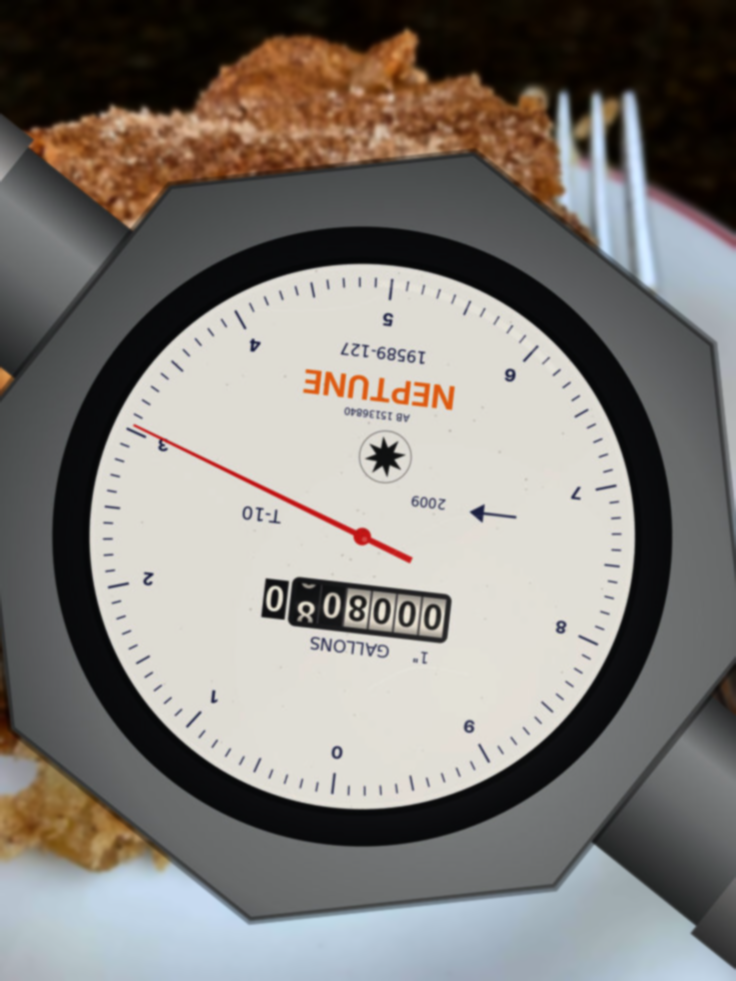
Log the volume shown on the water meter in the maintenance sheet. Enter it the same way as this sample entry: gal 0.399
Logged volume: gal 8083.0
